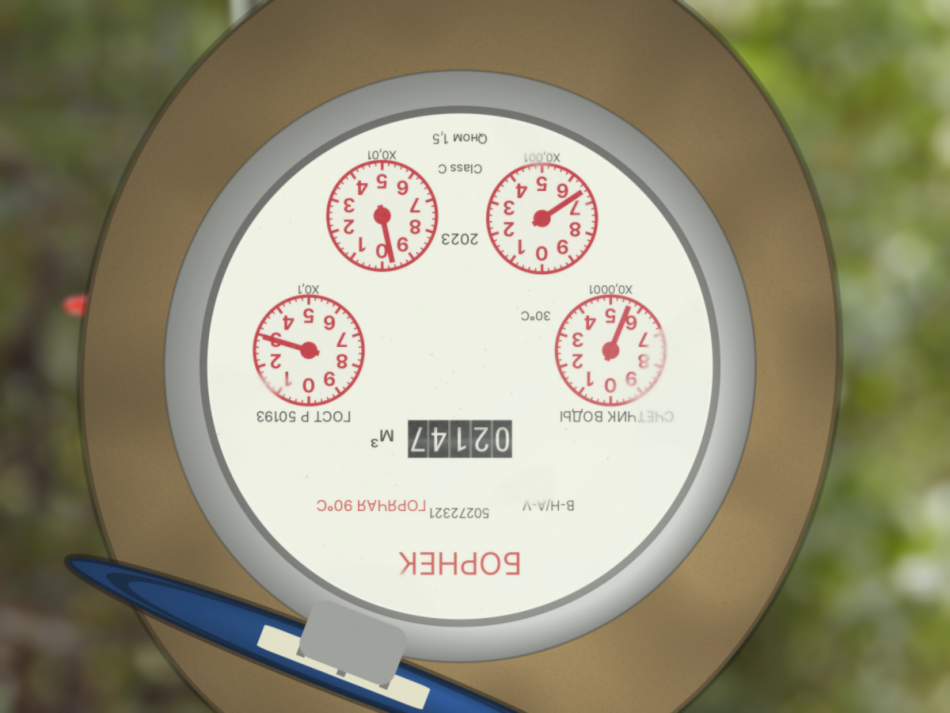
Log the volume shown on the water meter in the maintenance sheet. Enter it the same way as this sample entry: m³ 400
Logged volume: m³ 2147.2965
